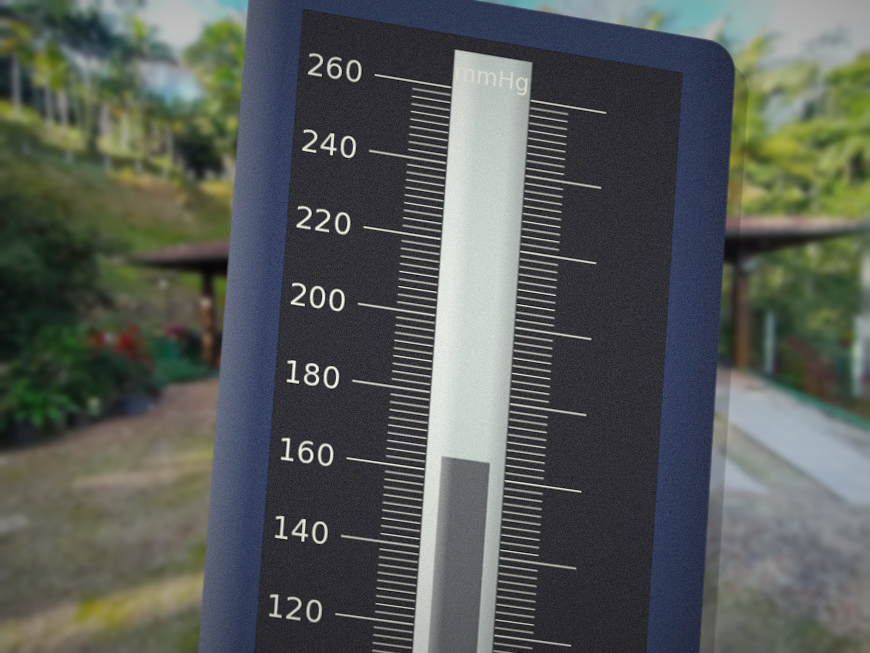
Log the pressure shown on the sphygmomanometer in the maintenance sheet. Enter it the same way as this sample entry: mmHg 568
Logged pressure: mmHg 164
